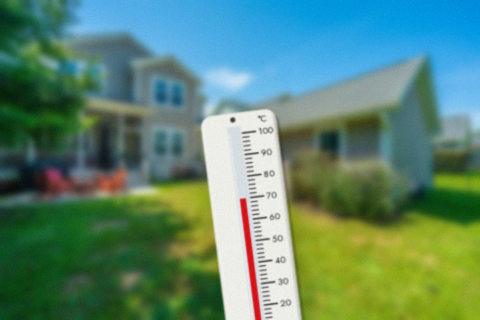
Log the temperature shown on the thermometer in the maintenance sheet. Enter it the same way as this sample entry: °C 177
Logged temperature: °C 70
